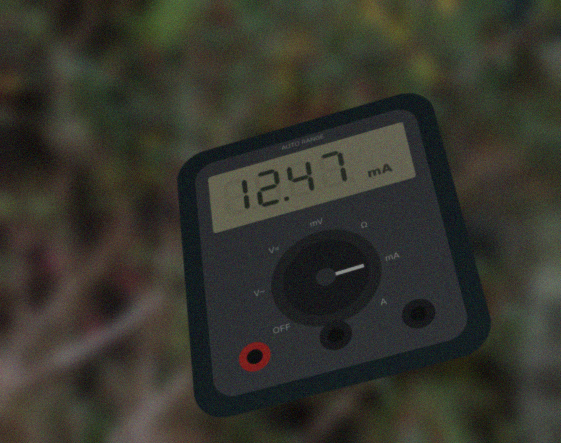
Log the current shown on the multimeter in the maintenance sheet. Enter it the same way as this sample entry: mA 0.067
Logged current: mA 12.47
